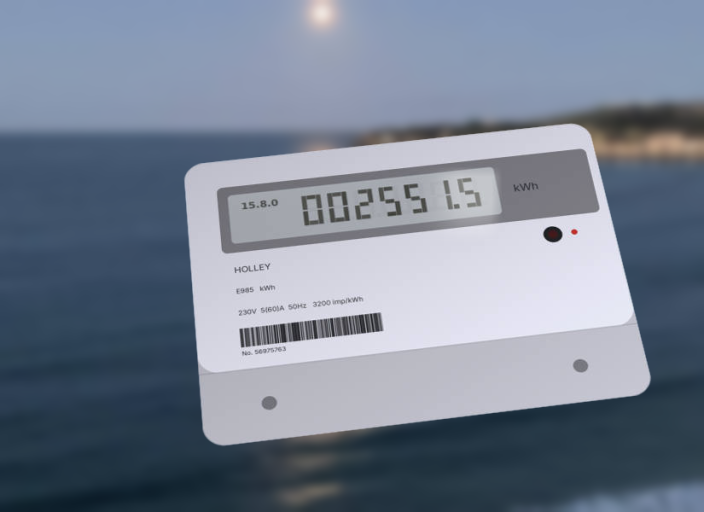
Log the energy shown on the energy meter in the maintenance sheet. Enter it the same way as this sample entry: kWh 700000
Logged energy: kWh 2551.5
